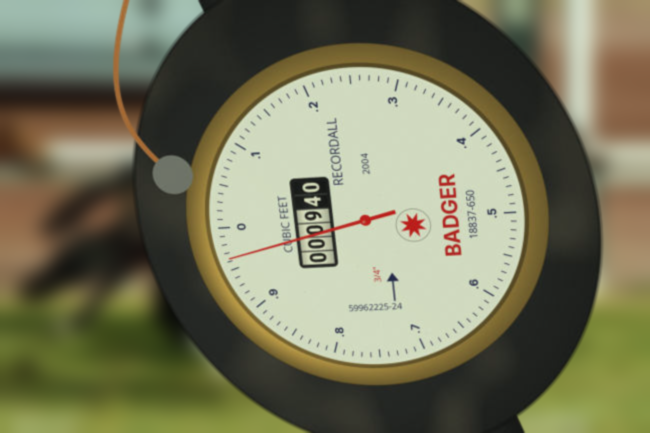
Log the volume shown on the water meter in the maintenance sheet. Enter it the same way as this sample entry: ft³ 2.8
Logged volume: ft³ 939.96
